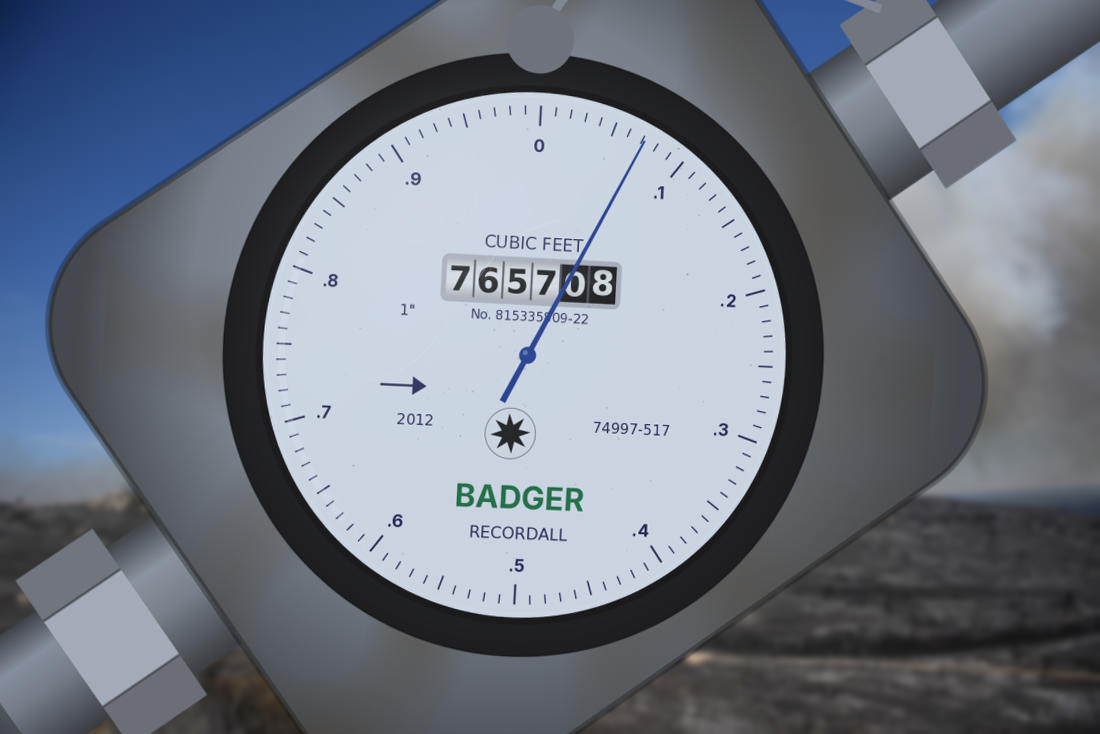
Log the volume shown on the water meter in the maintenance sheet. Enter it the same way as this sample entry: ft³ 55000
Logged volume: ft³ 765708.07
